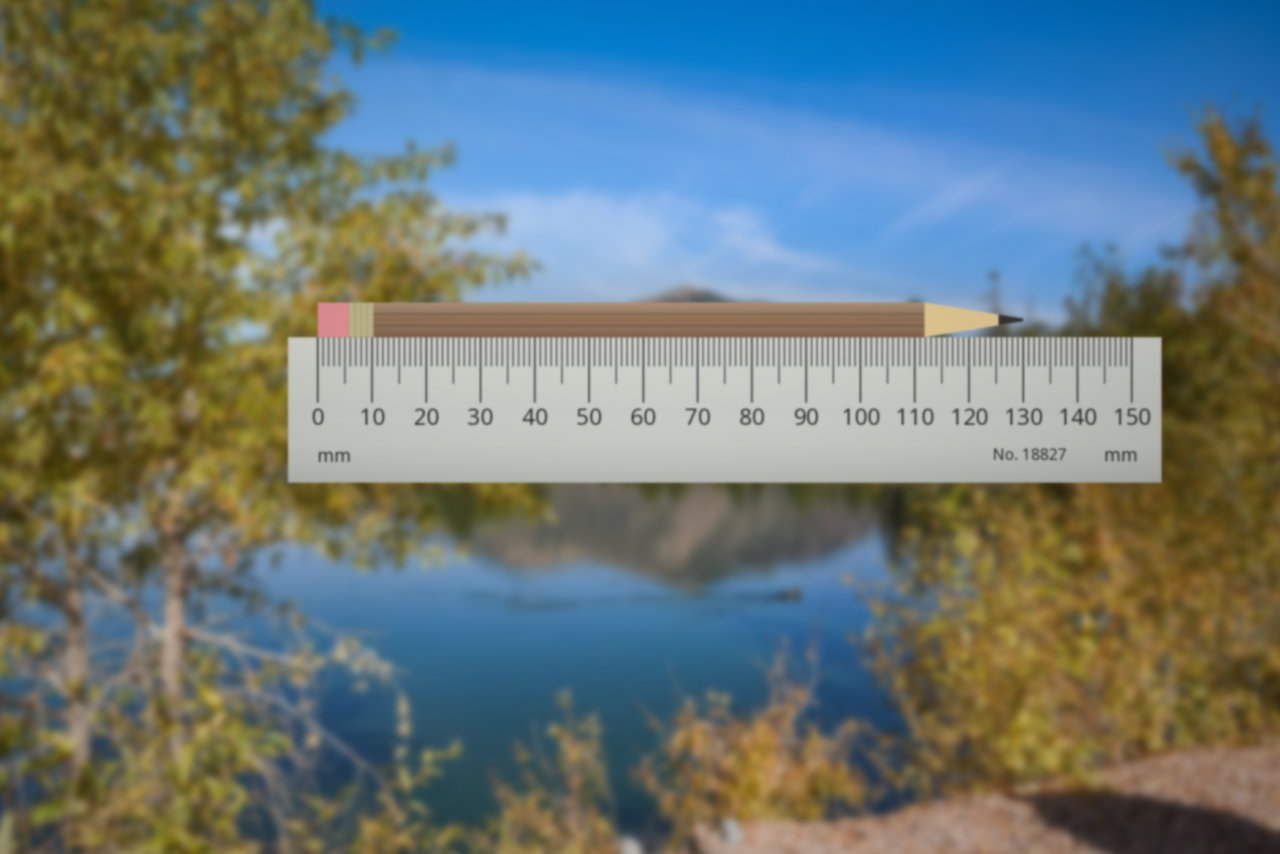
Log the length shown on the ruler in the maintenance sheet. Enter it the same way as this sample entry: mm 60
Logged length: mm 130
